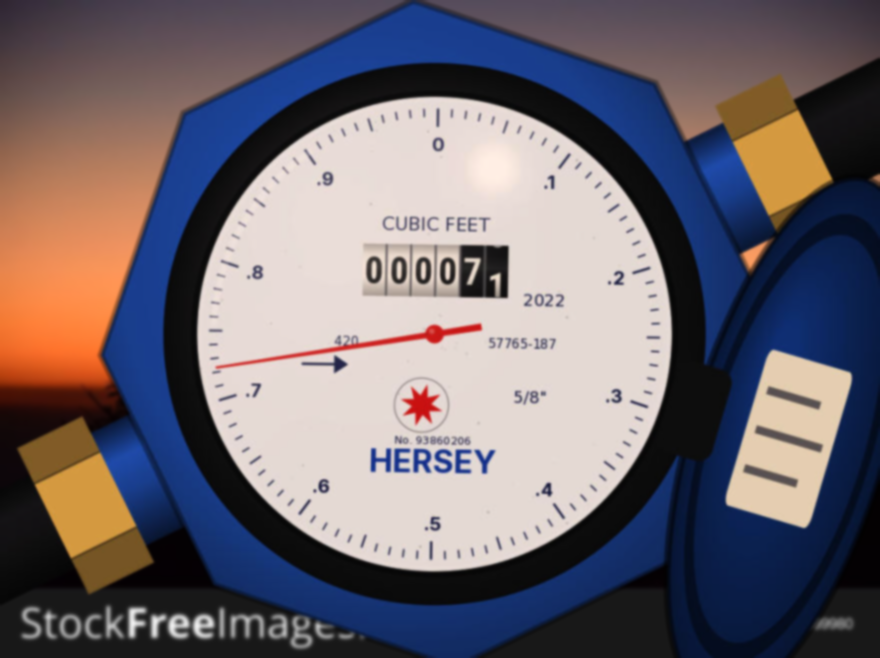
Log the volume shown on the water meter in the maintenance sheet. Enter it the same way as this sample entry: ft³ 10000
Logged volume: ft³ 70.72
